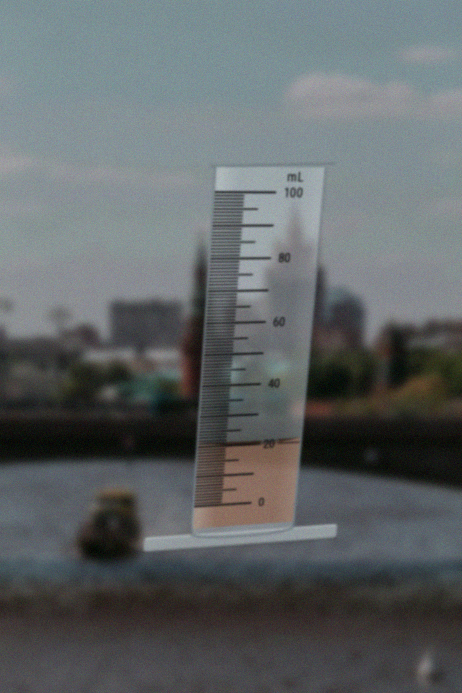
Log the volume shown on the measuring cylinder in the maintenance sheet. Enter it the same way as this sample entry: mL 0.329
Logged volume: mL 20
